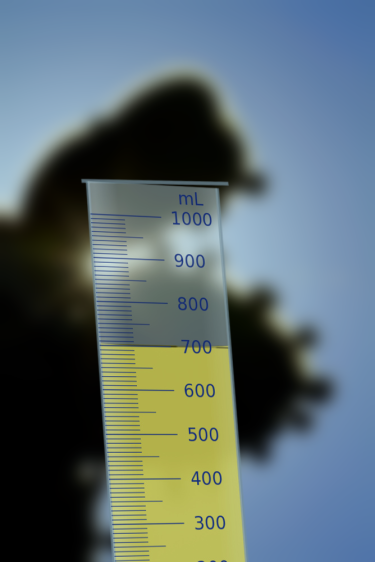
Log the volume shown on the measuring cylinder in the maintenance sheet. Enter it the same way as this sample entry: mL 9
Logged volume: mL 700
